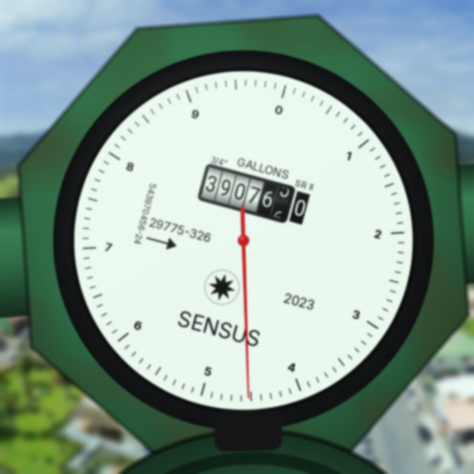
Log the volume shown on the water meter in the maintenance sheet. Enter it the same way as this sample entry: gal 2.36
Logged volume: gal 3907654.5
